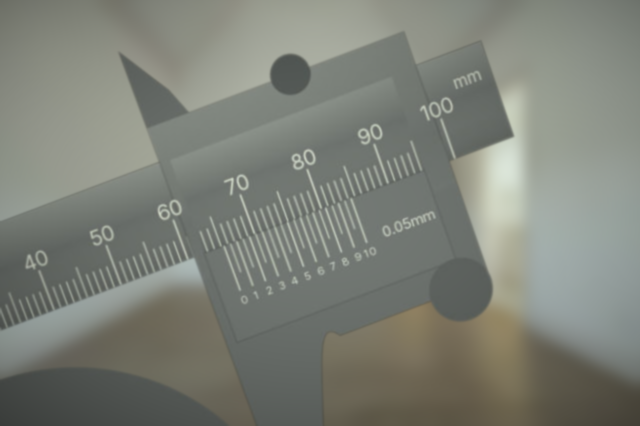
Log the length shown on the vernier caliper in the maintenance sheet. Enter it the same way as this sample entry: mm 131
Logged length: mm 65.4
